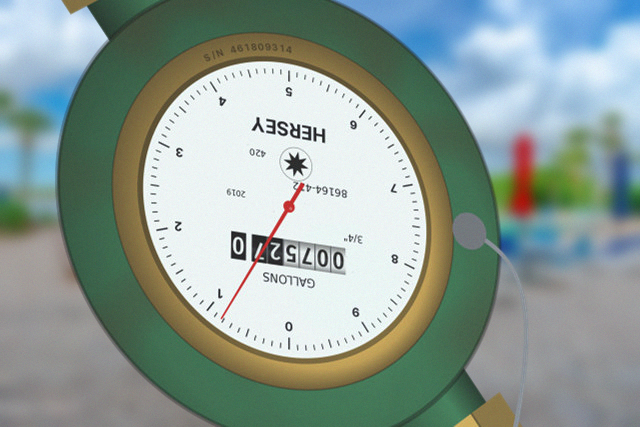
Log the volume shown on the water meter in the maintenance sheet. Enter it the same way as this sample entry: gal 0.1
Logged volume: gal 75270.8
